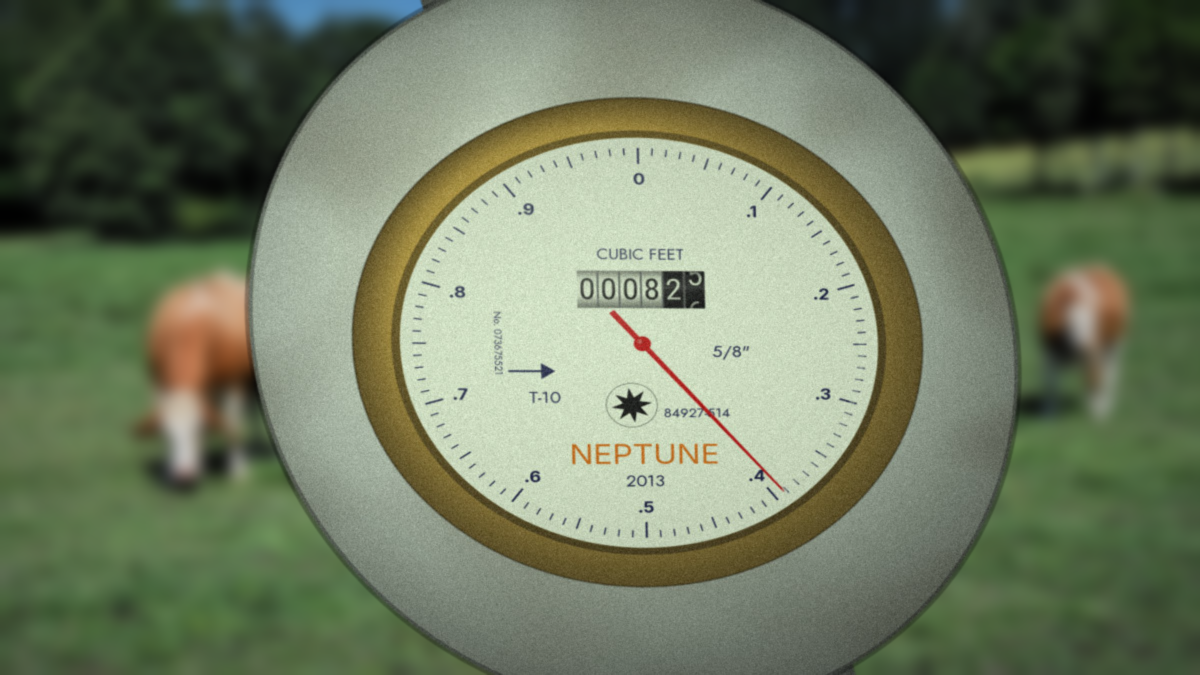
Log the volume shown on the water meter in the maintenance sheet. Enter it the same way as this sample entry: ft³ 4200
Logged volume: ft³ 825.39
